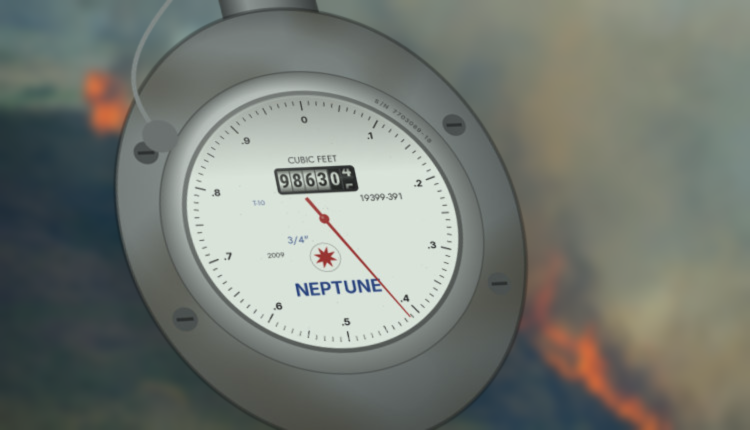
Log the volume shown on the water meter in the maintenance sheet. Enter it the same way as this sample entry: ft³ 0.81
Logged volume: ft³ 986304.41
